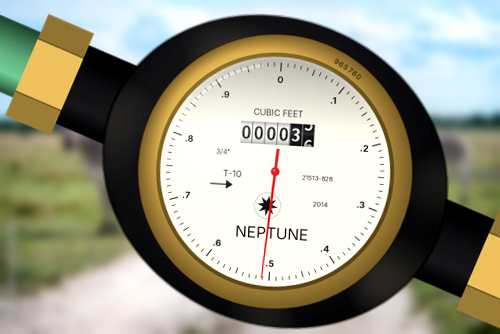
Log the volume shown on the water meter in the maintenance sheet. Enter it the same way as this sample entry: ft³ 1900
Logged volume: ft³ 35.51
